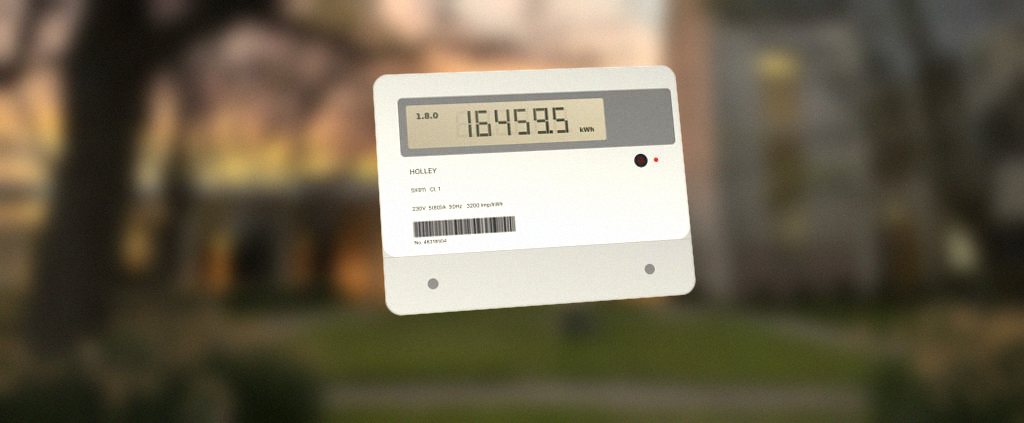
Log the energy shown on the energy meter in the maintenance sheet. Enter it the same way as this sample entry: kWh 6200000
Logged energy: kWh 16459.5
